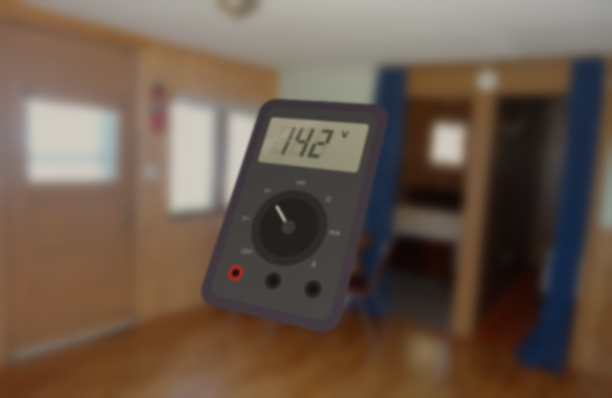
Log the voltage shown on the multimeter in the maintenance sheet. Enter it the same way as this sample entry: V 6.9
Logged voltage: V 142
